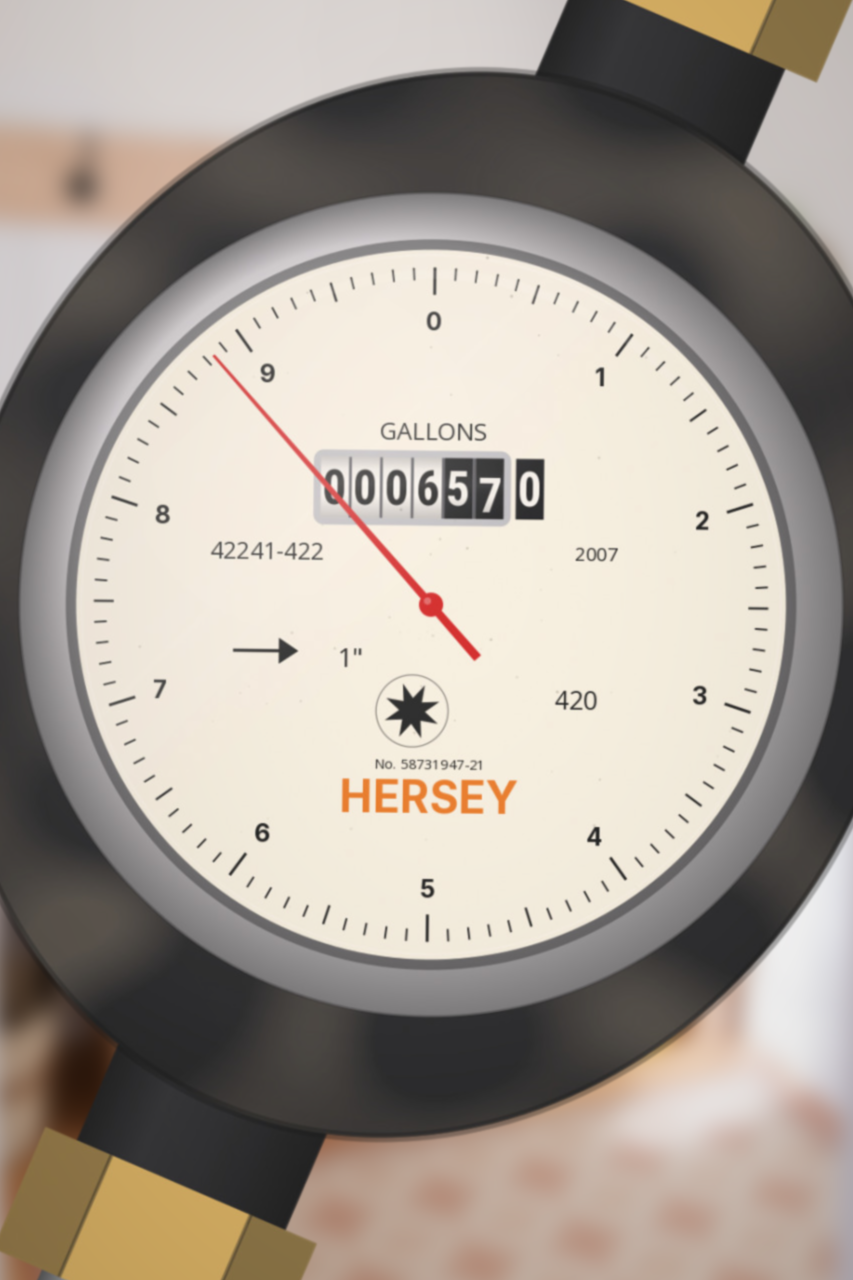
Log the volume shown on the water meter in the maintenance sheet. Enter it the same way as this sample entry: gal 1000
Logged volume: gal 6568.8
